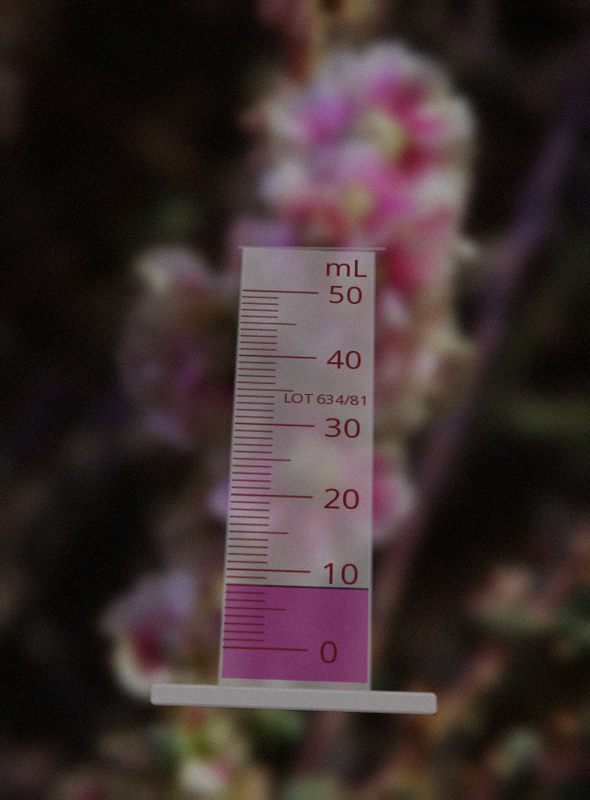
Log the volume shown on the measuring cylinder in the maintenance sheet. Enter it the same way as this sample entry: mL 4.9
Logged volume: mL 8
